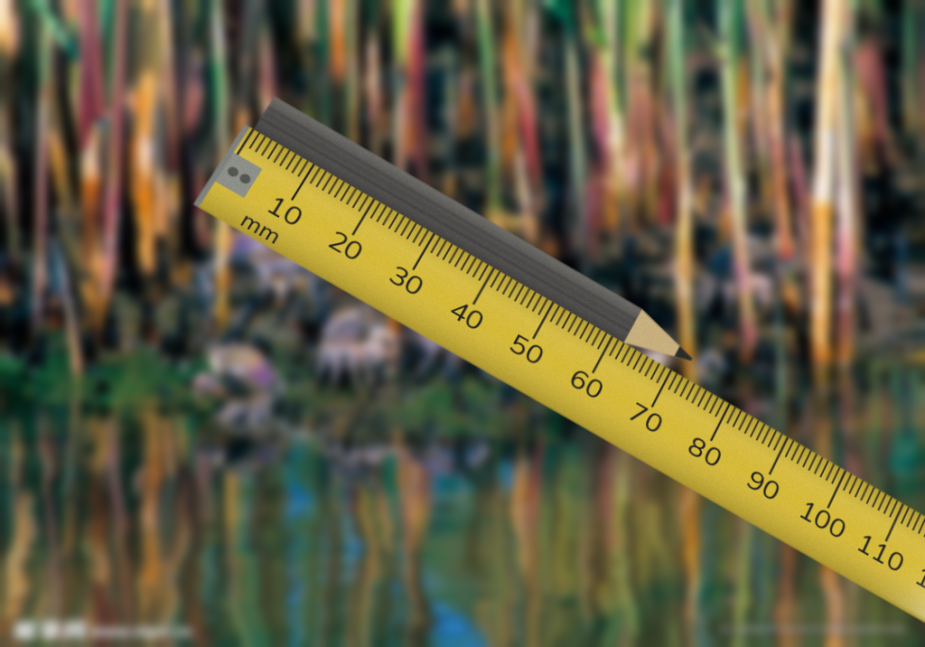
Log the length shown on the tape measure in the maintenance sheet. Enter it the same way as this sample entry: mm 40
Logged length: mm 72
